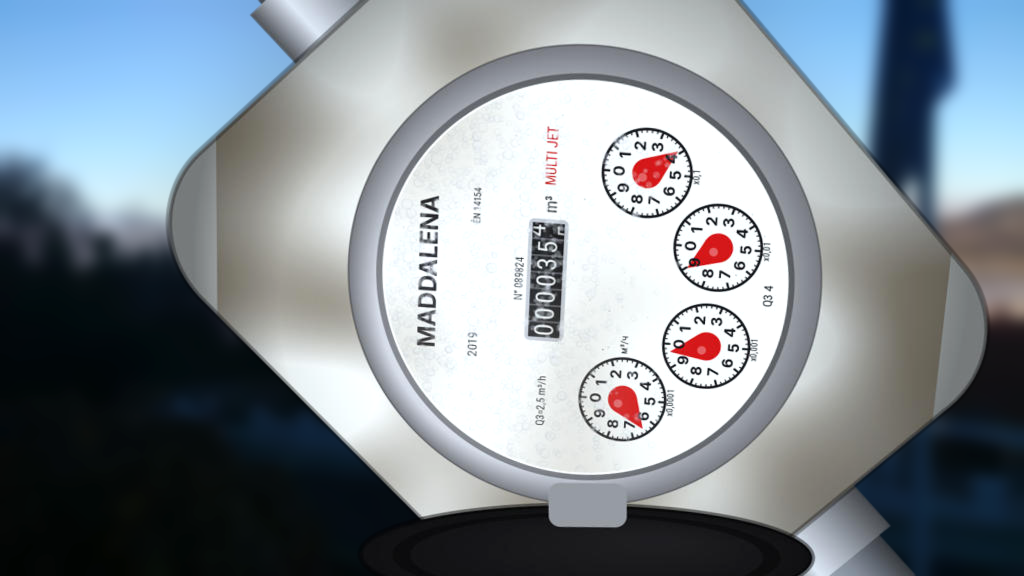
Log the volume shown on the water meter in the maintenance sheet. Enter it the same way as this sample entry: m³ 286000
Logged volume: m³ 354.3896
